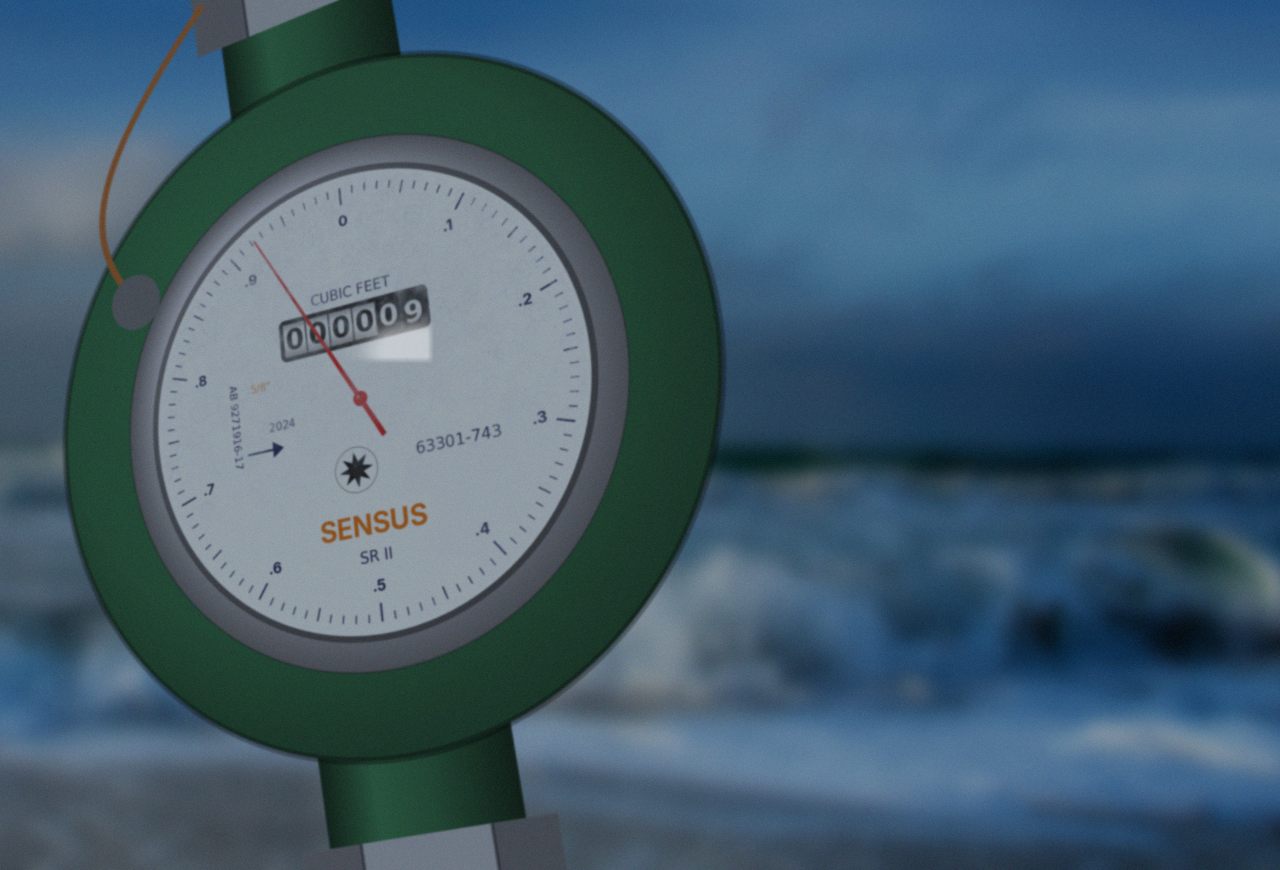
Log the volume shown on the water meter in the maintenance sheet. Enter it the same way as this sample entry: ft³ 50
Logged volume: ft³ 8.92
